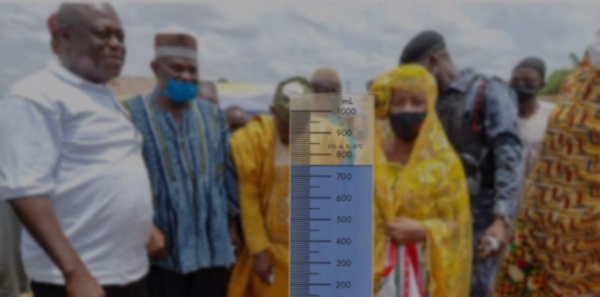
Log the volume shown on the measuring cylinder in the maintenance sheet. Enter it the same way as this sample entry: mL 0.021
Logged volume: mL 750
